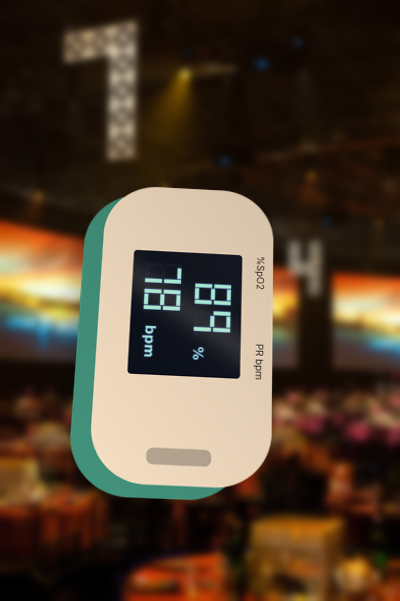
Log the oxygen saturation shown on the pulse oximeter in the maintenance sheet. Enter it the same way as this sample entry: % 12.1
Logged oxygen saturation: % 89
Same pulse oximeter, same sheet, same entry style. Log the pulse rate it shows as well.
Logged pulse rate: bpm 78
